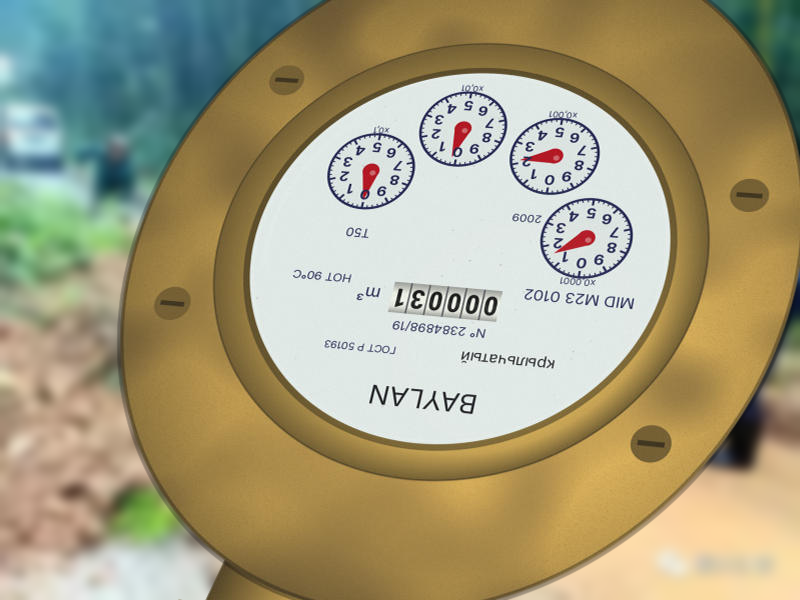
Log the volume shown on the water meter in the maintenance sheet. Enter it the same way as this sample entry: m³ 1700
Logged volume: m³ 31.0021
